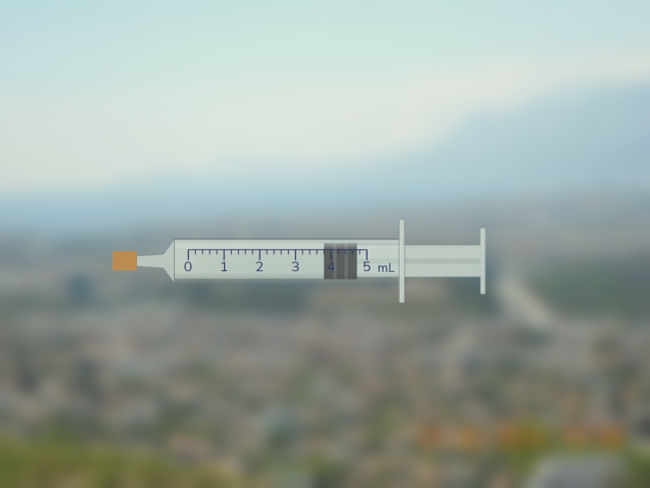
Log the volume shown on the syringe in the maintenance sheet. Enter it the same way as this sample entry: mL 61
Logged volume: mL 3.8
